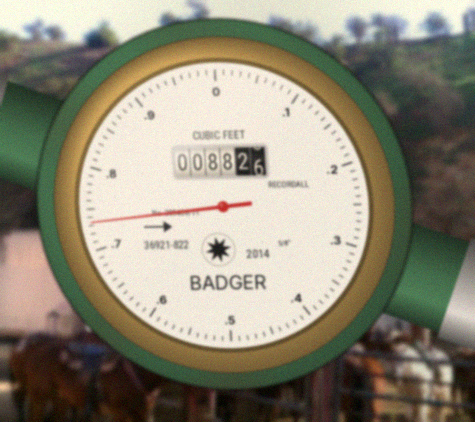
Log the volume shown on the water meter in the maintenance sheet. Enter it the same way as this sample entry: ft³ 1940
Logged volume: ft³ 8825.73
